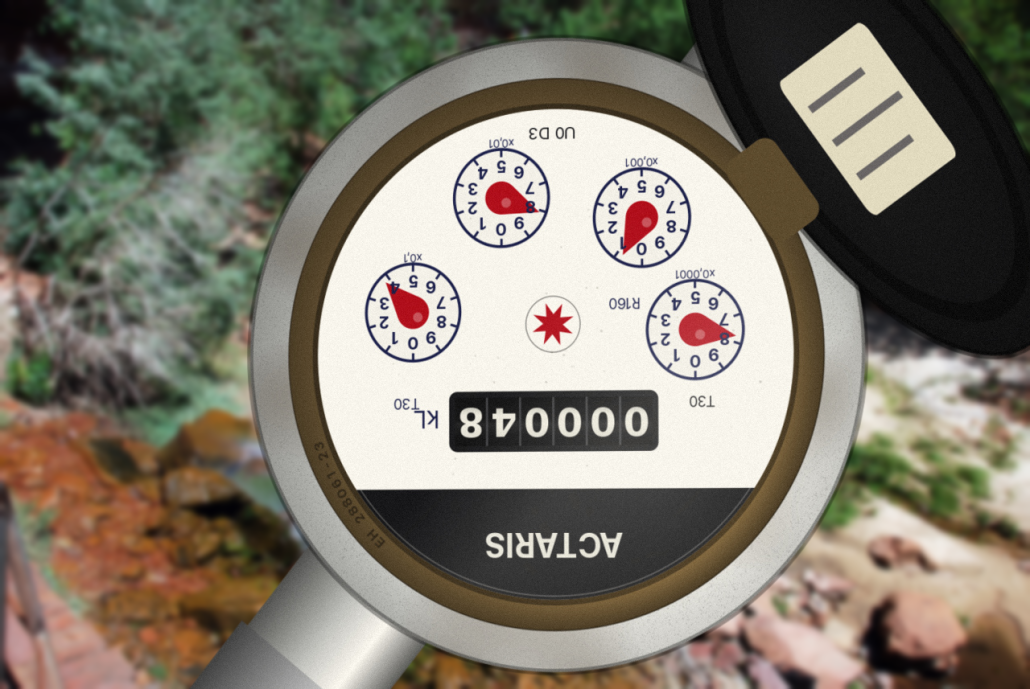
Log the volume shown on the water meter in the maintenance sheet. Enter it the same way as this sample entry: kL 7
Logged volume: kL 48.3807
